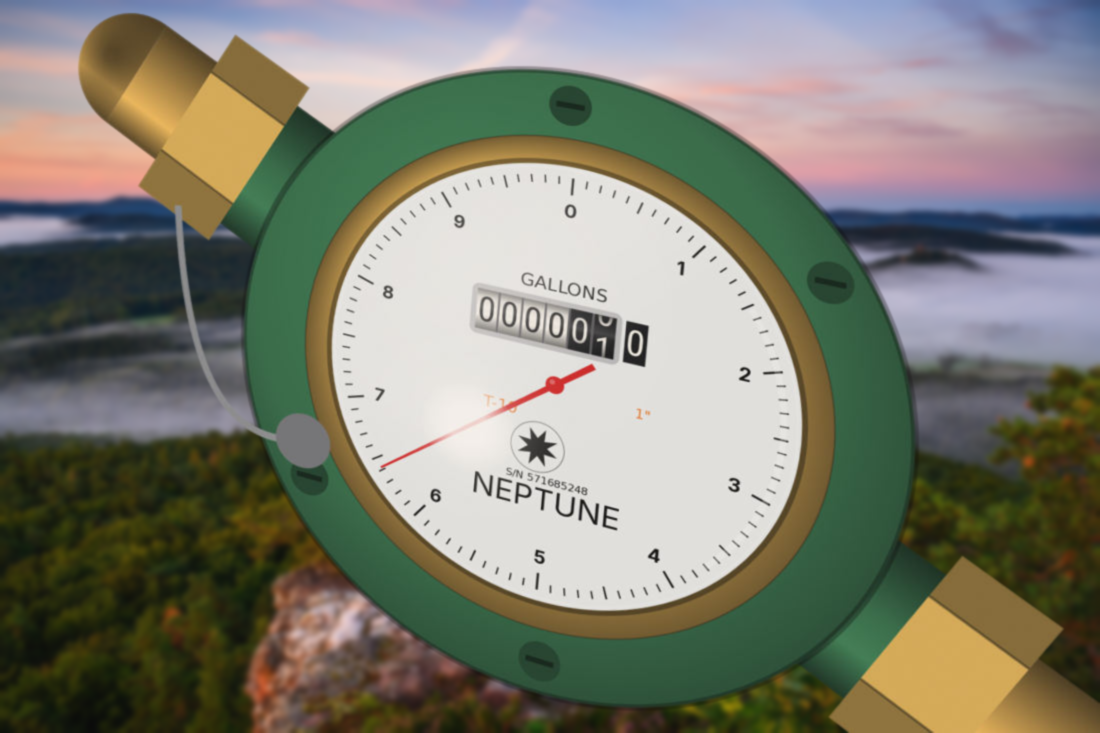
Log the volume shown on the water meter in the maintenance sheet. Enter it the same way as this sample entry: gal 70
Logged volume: gal 6.4
